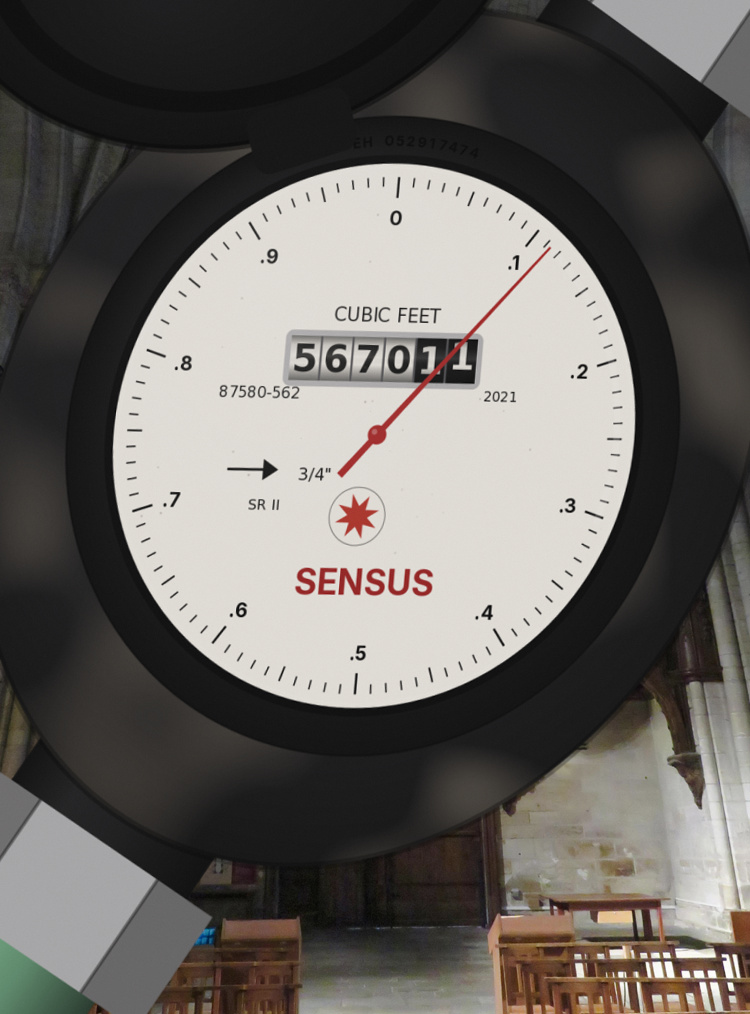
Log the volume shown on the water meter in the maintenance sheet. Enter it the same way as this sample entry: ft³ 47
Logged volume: ft³ 567011.11
